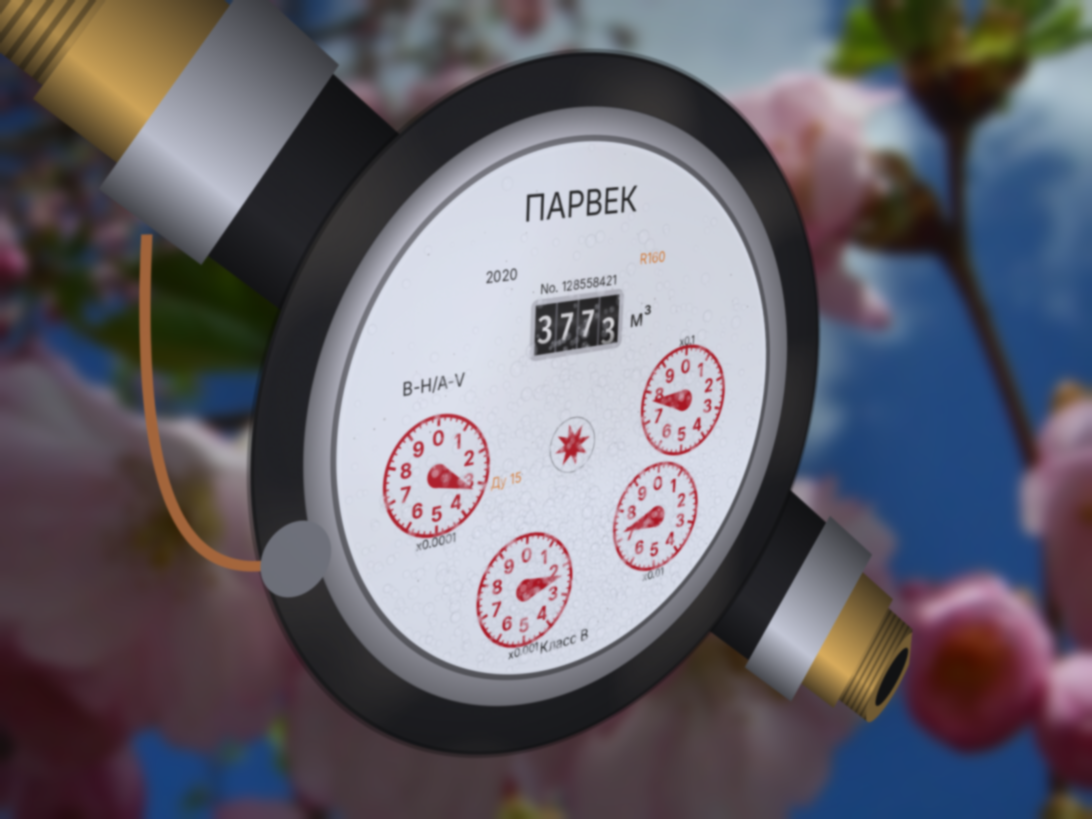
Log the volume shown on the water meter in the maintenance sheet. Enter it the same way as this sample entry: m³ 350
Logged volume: m³ 3772.7723
